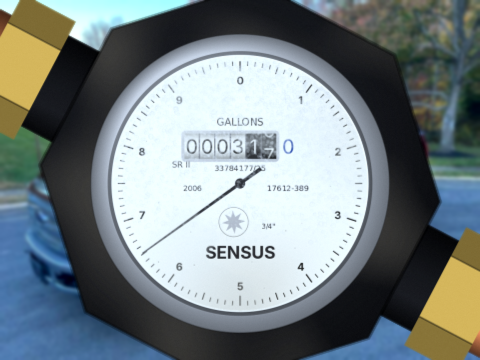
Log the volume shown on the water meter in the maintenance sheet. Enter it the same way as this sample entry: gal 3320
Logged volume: gal 3166.5
